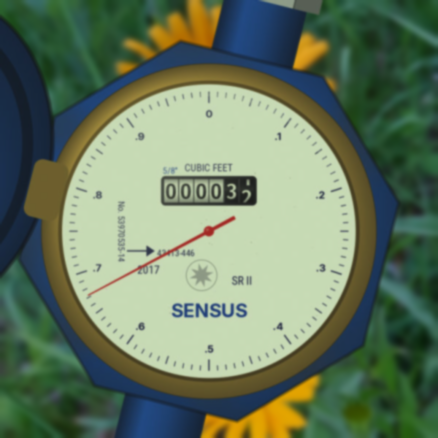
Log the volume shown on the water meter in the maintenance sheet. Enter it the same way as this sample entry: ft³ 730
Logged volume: ft³ 31.67
